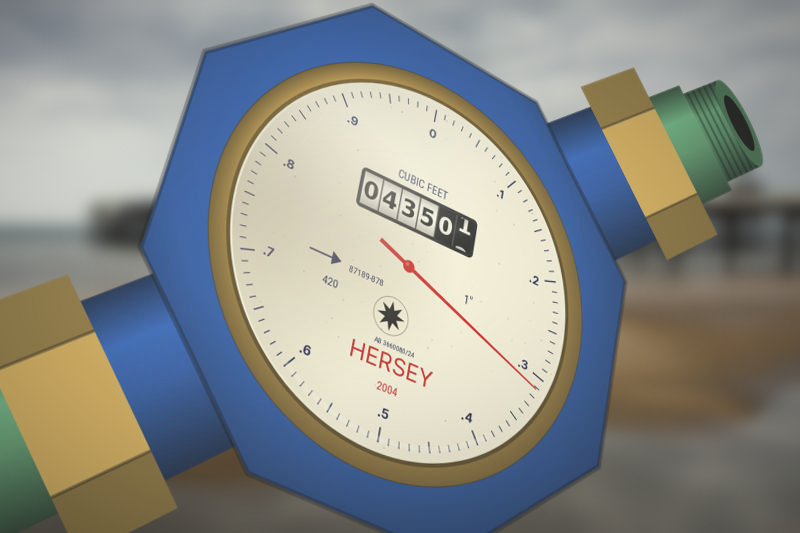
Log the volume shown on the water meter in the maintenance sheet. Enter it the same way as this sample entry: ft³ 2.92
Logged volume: ft³ 43501.31
